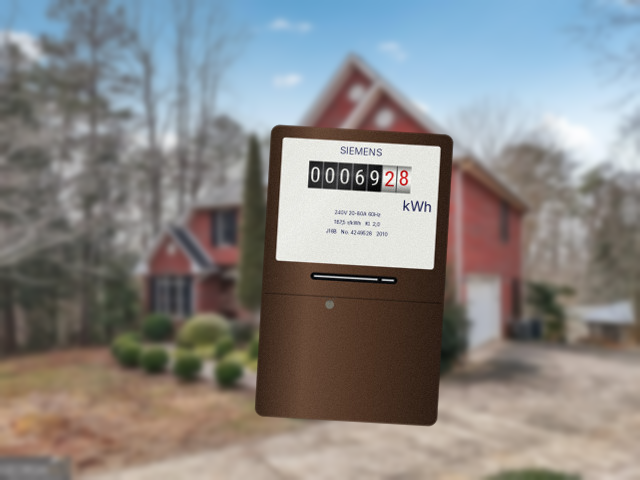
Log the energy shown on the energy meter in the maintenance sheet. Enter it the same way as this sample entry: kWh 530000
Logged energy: kWh 69.28
